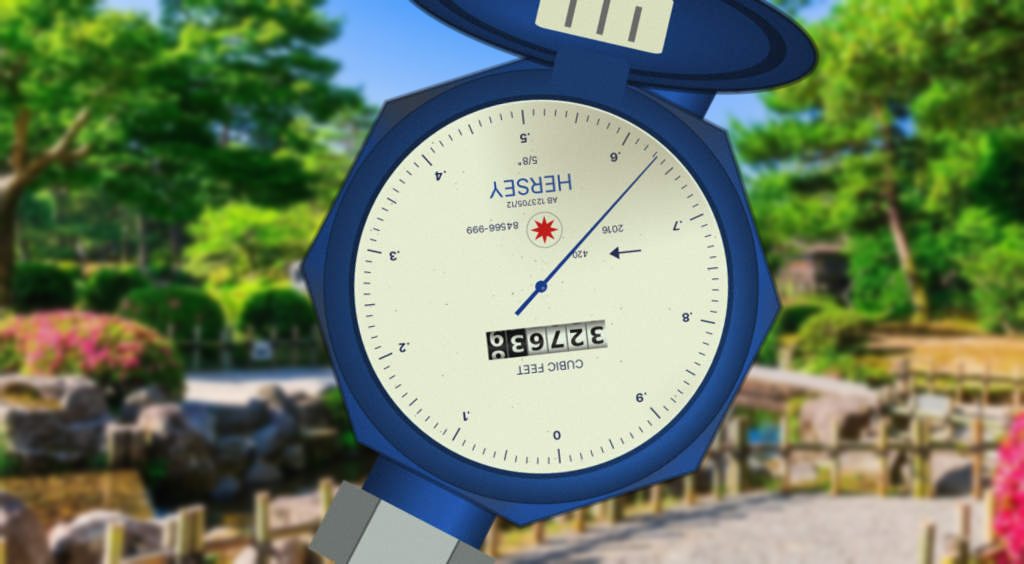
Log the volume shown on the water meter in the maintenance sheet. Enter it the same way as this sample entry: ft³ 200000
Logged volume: ft³ 327638.63
